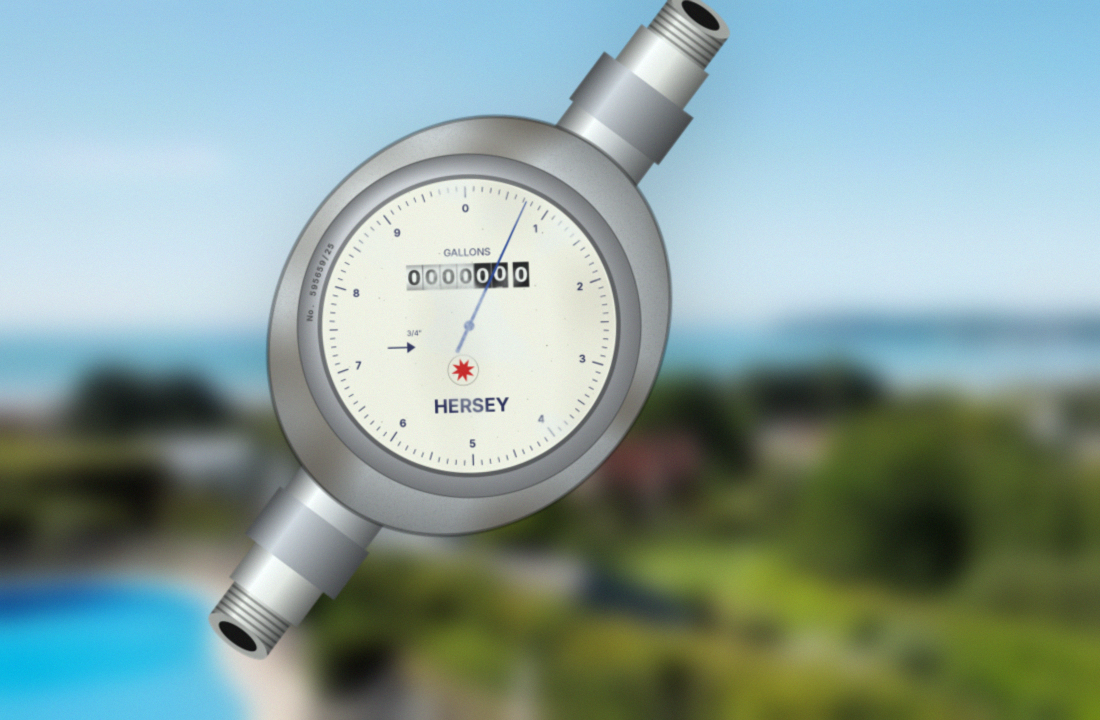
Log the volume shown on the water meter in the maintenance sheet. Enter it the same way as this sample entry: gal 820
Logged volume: gal 0.7
